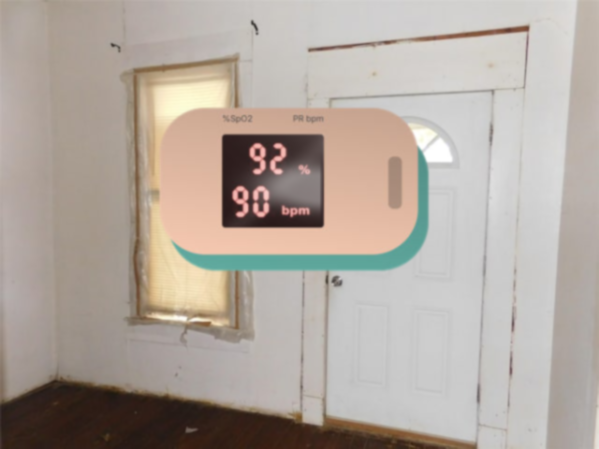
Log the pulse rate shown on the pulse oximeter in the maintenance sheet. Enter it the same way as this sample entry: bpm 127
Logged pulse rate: bpm 90
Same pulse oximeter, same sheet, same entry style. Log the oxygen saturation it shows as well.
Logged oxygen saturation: % 92
